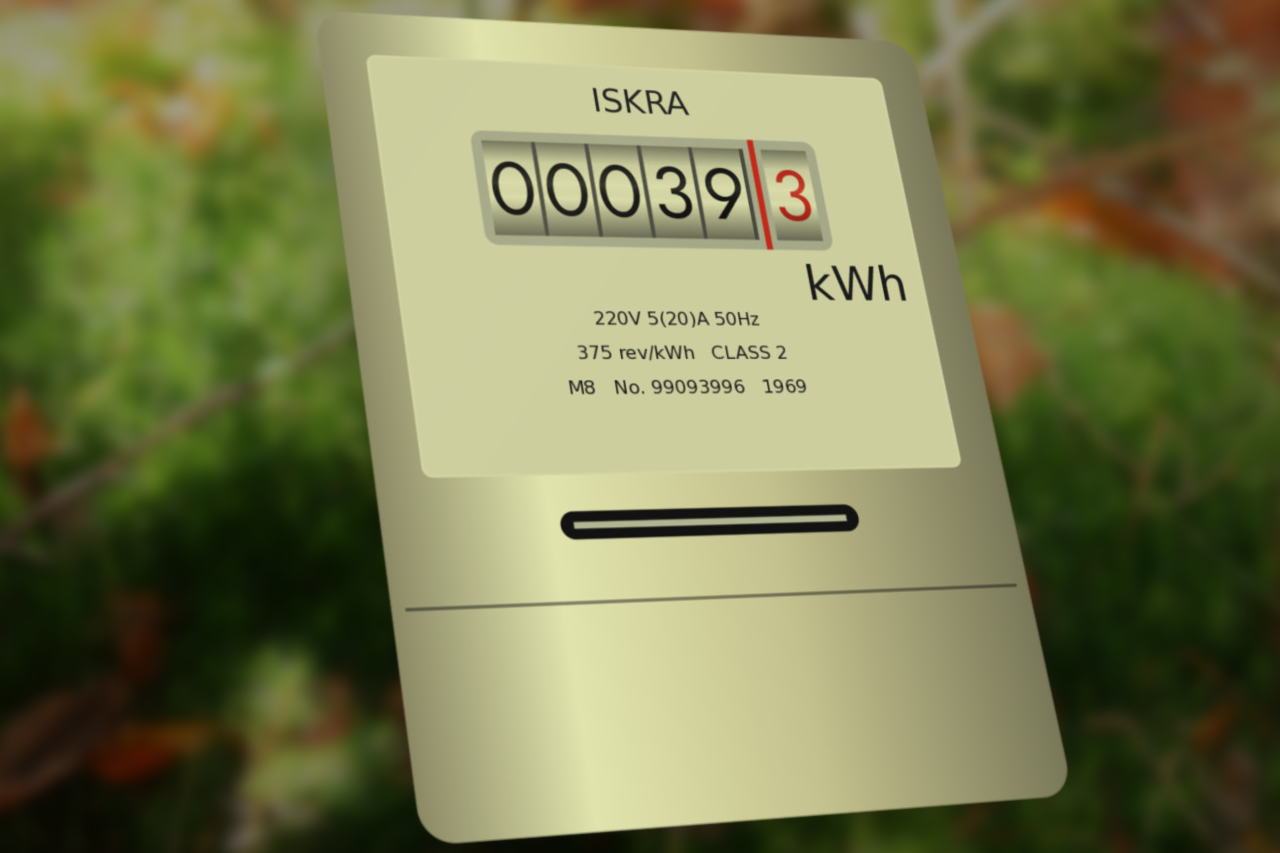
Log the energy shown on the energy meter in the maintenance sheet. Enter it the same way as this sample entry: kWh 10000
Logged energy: kWh 39.3
